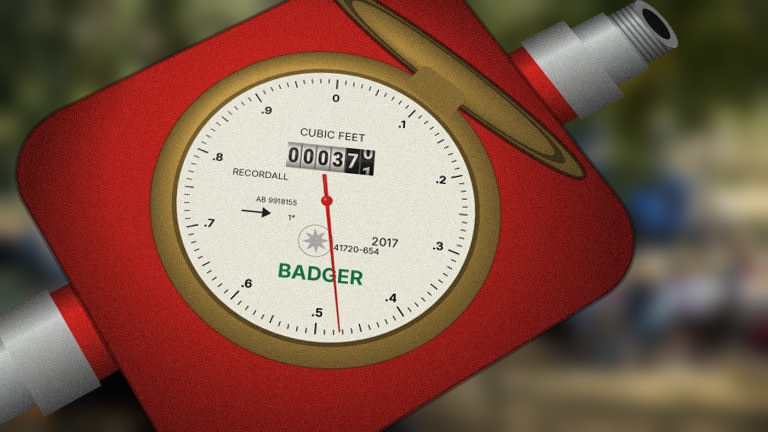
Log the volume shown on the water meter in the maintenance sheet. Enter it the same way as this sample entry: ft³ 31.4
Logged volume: ft³ 370.47
